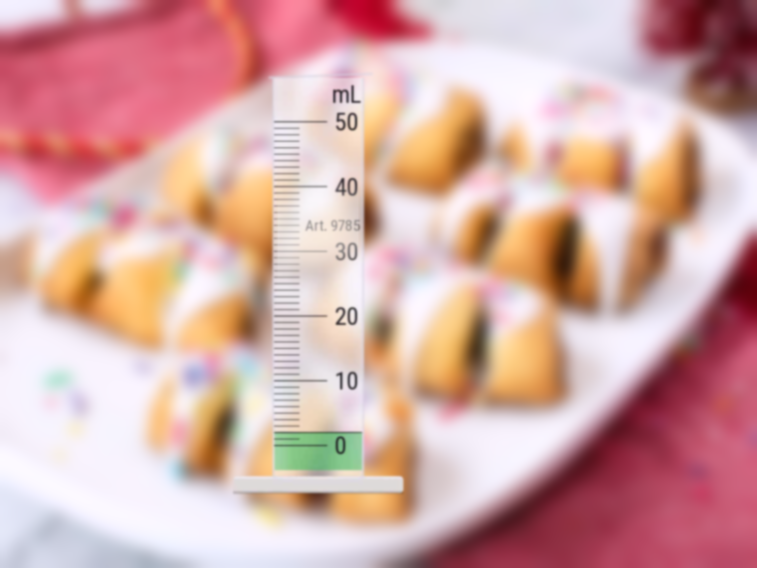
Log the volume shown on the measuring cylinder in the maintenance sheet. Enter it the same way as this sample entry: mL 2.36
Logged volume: mL 2
